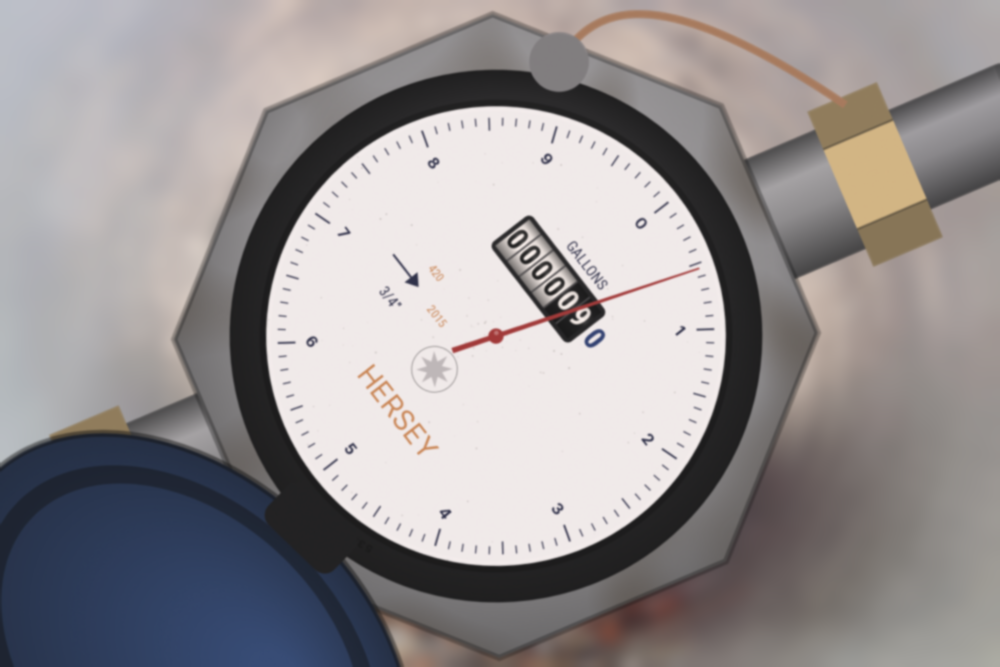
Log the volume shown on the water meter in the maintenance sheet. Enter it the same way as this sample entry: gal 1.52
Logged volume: gal 90.5
